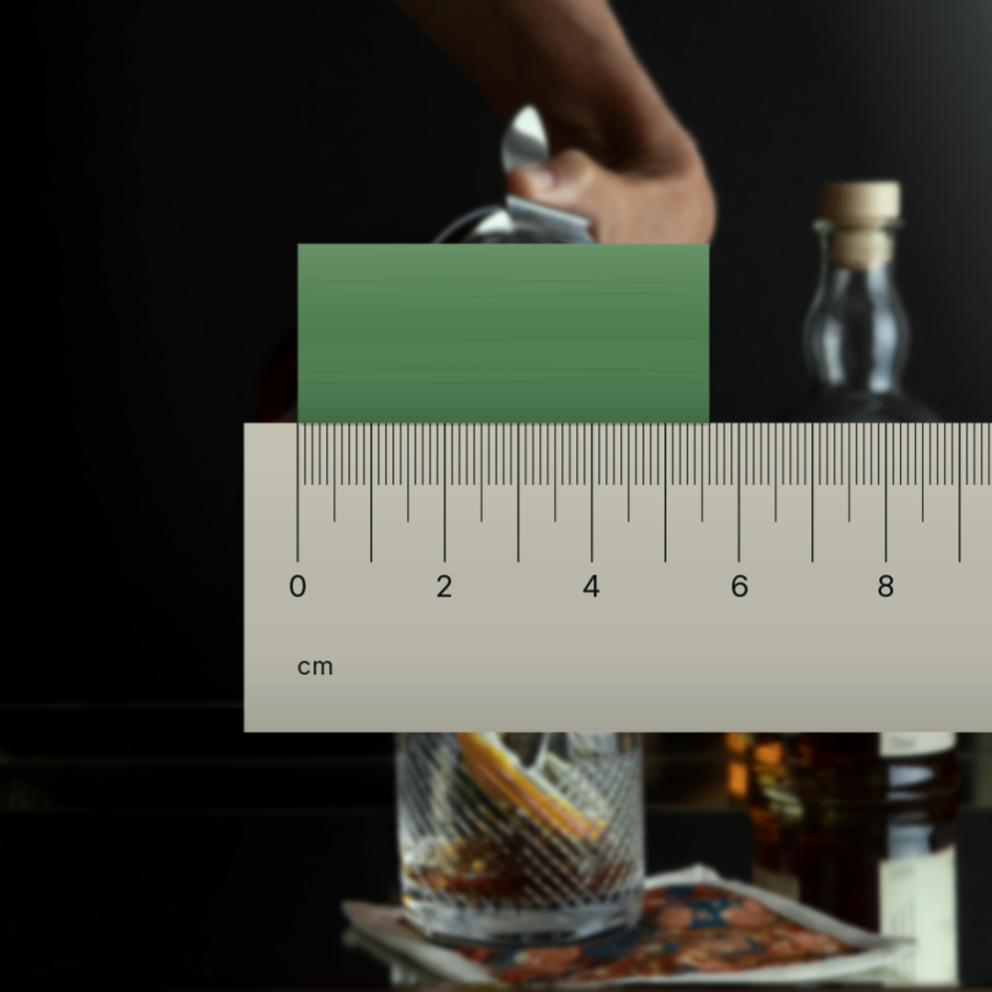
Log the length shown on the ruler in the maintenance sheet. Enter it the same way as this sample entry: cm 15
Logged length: cm 5.6
